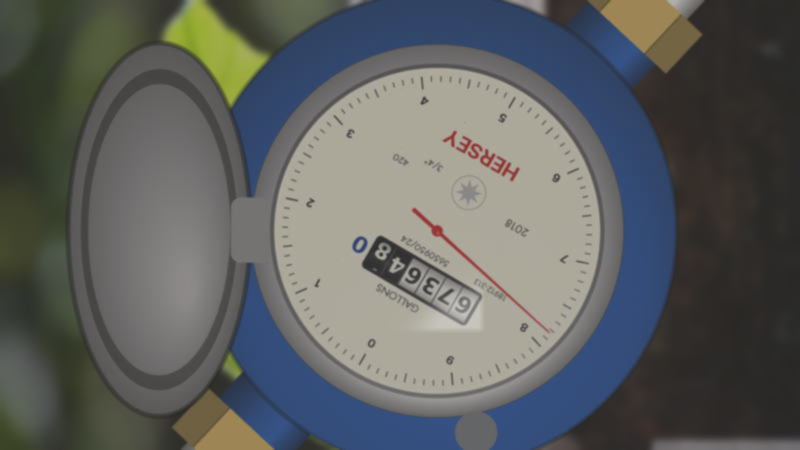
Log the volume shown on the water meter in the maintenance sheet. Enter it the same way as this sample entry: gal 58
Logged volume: gal 6736477.8
